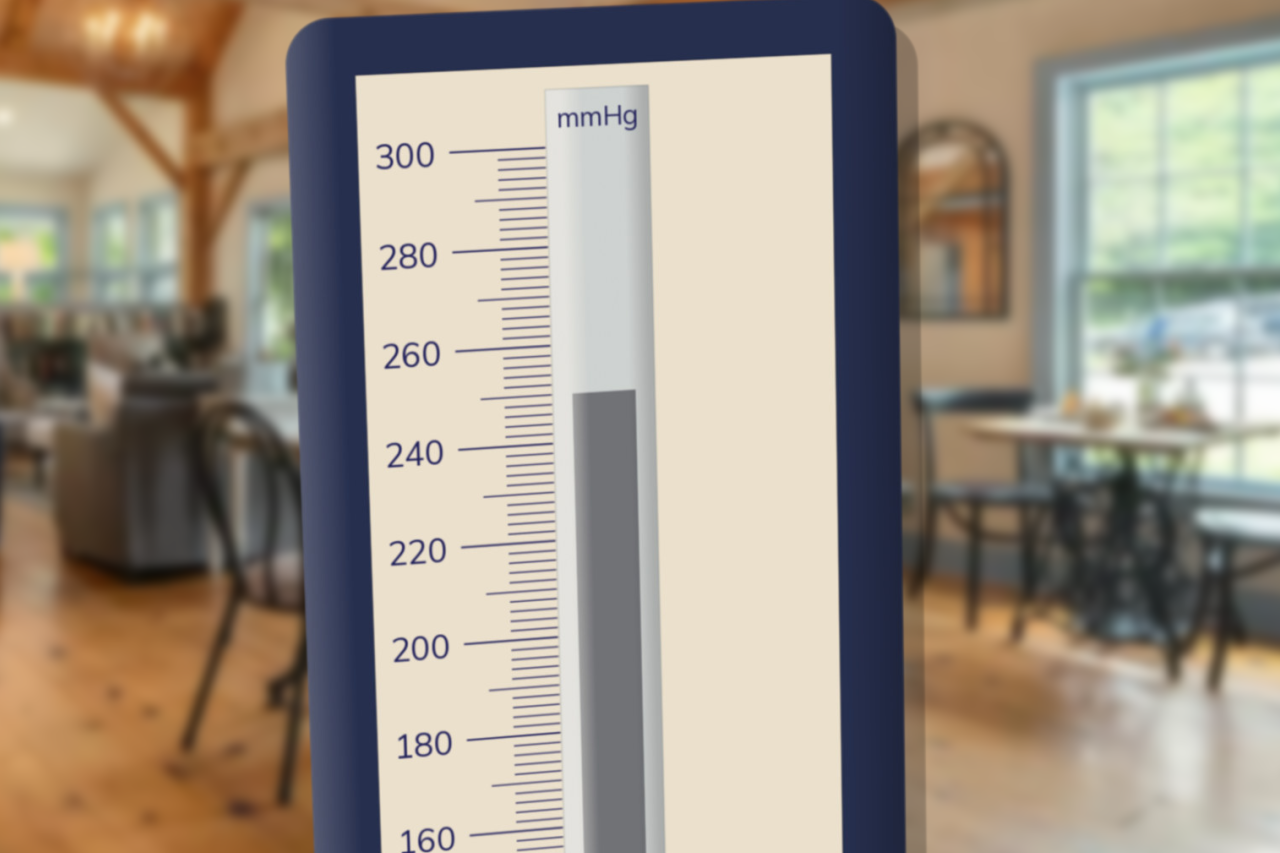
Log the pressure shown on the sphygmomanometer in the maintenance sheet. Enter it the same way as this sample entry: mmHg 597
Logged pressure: mmHg 250
